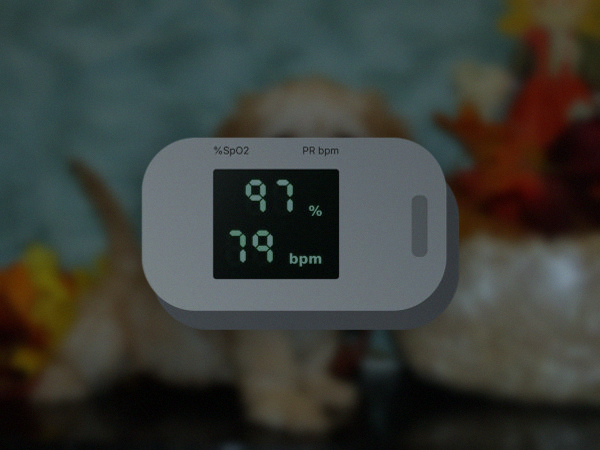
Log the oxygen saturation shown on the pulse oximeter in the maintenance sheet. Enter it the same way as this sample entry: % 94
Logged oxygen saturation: % 97
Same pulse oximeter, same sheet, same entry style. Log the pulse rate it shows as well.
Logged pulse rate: bpm 79
